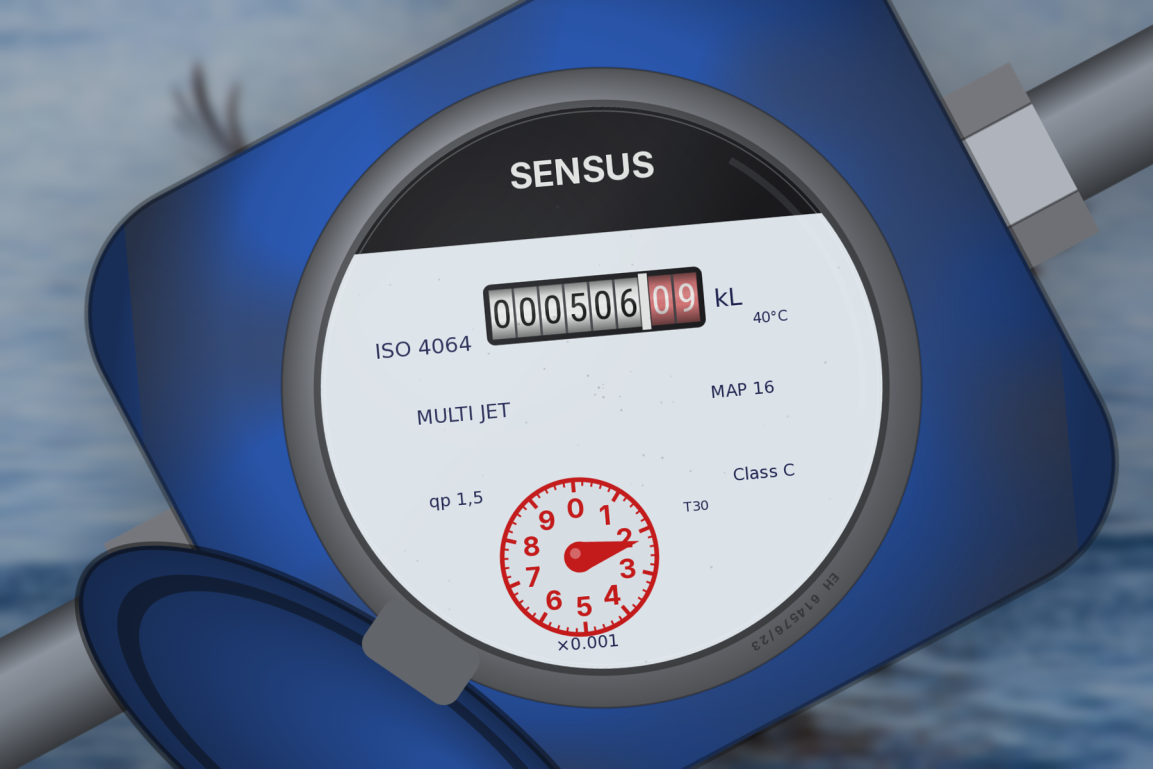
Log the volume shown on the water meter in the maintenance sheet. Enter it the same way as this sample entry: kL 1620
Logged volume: kL 506.092
